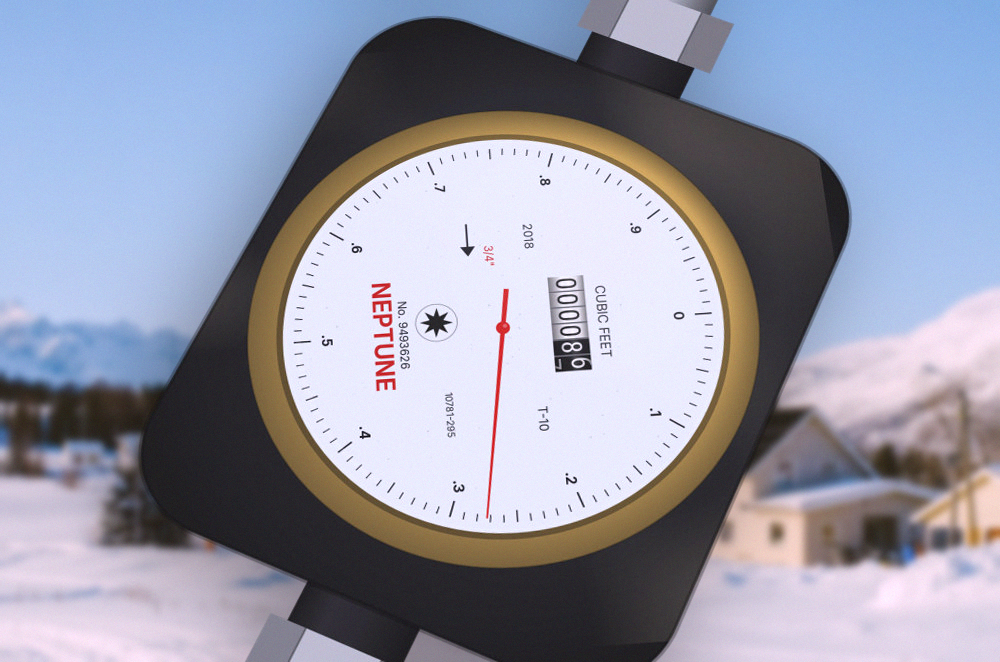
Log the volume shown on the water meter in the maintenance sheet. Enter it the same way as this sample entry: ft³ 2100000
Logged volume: ft³ 86.27
